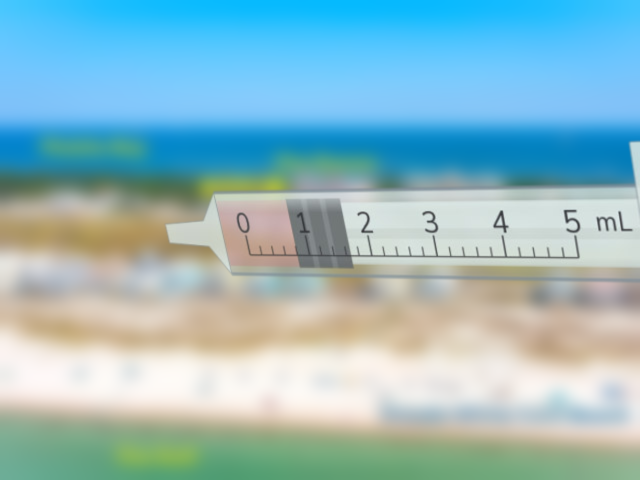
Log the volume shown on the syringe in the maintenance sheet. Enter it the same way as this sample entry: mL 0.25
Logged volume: mL 0.8
